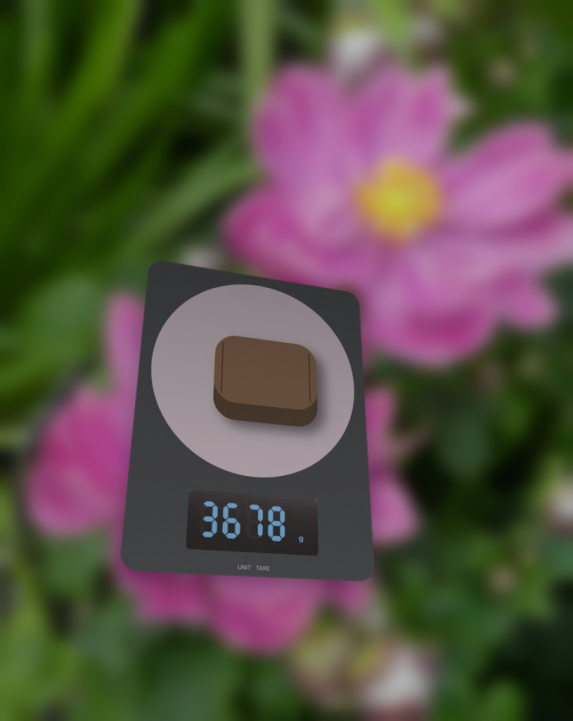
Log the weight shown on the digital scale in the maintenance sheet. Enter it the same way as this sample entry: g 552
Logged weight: g 3678
